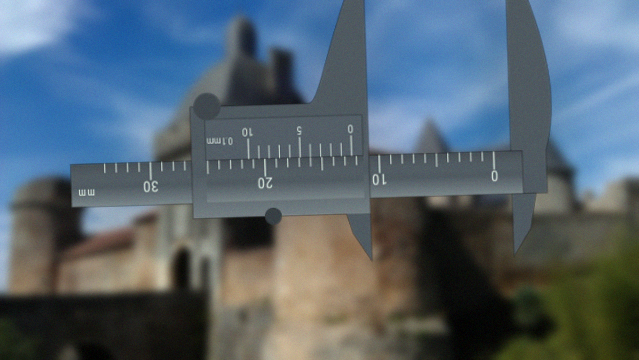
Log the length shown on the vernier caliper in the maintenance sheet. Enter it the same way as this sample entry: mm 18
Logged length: mm 12.4
